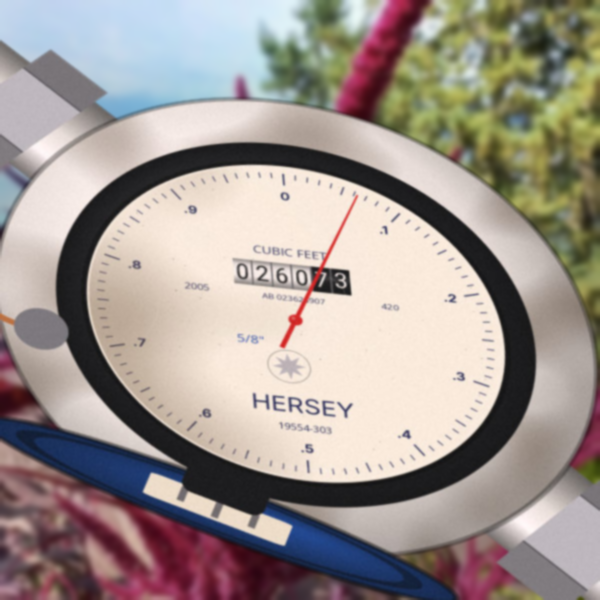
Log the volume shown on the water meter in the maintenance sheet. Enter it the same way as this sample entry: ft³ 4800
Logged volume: ft³ 26073.06
